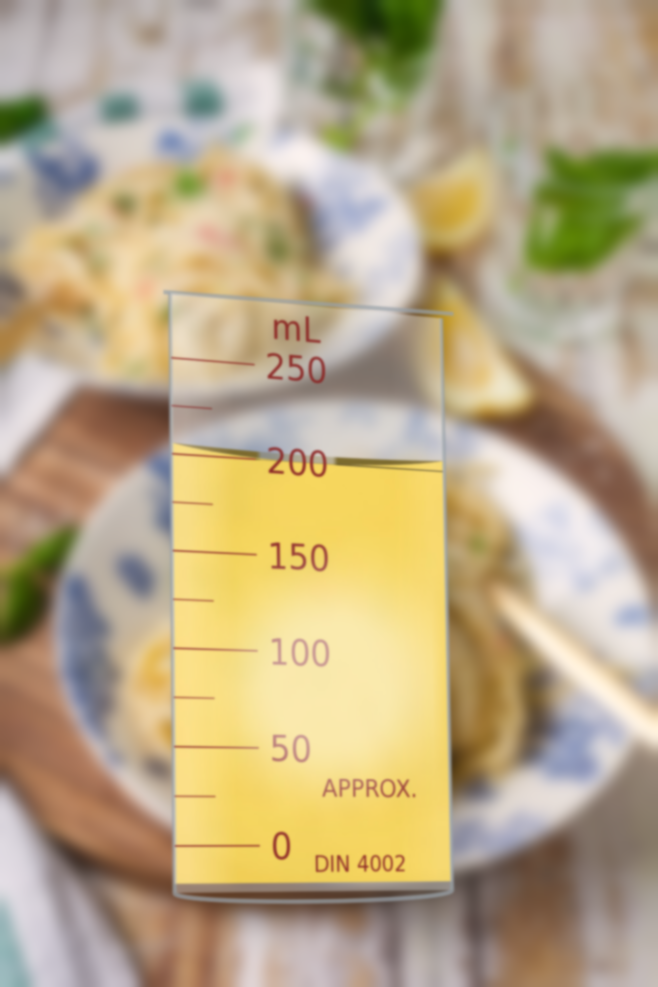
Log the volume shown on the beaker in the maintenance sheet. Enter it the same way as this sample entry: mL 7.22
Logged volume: mL 200
